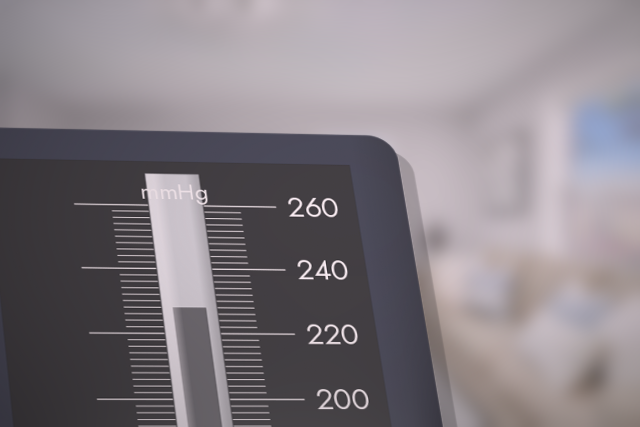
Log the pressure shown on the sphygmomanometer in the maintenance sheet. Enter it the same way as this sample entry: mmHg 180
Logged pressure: mmHg 228
